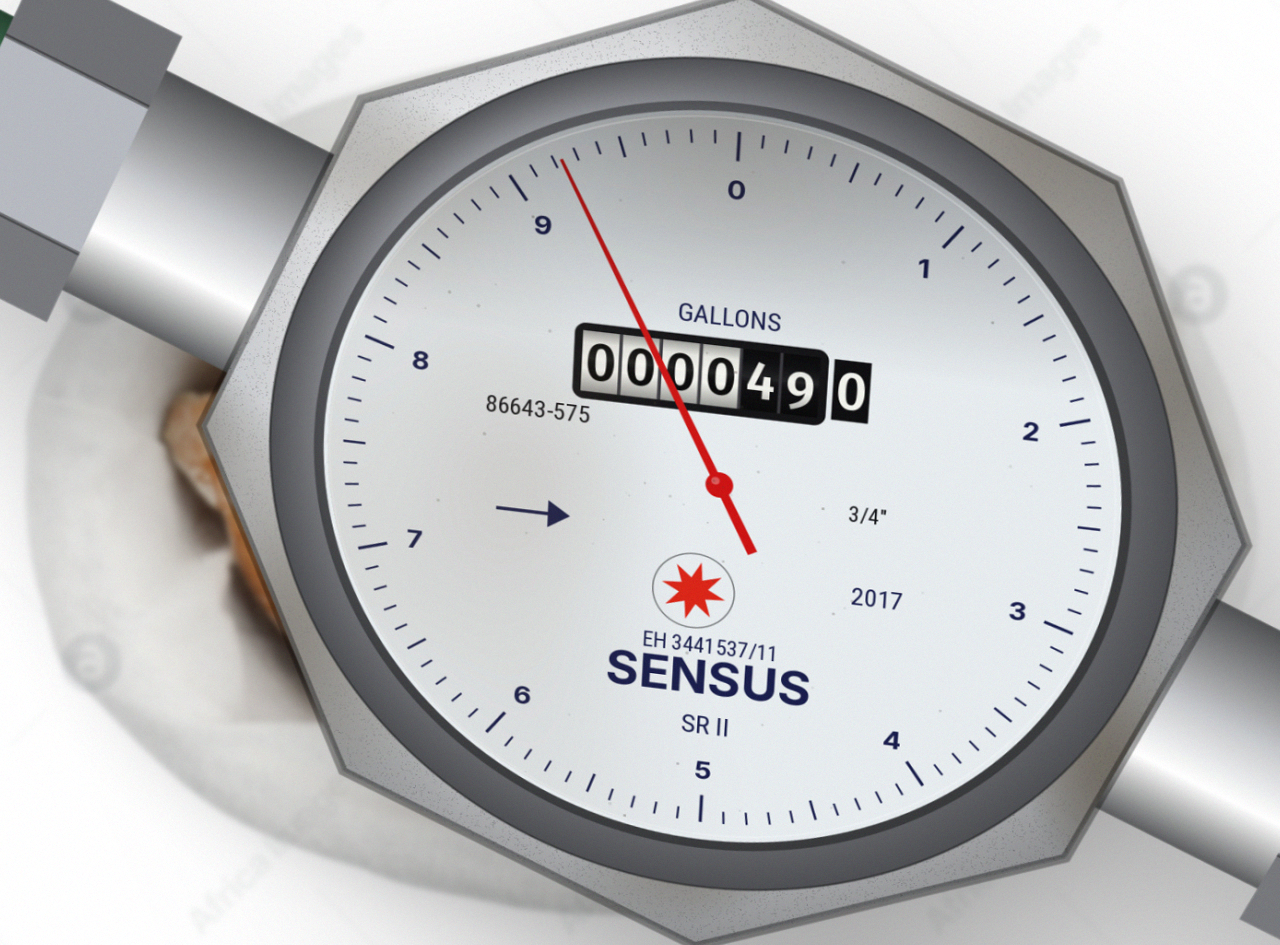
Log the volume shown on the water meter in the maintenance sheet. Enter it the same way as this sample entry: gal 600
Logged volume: gal 489.2
